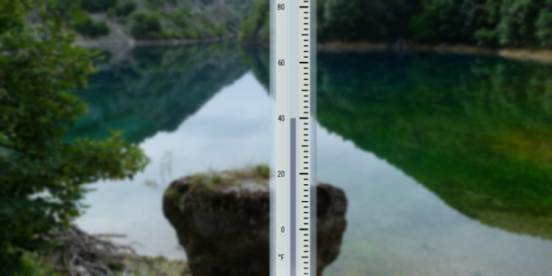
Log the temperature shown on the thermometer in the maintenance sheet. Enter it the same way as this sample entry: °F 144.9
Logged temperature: °F 40
